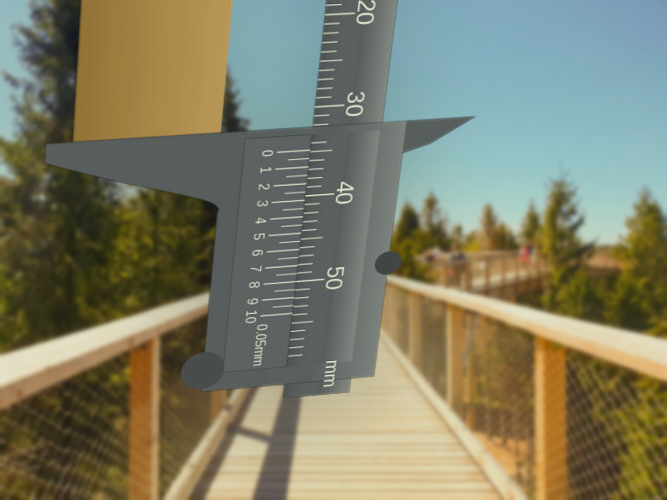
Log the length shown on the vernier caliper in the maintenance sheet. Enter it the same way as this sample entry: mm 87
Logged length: mm 34.8
